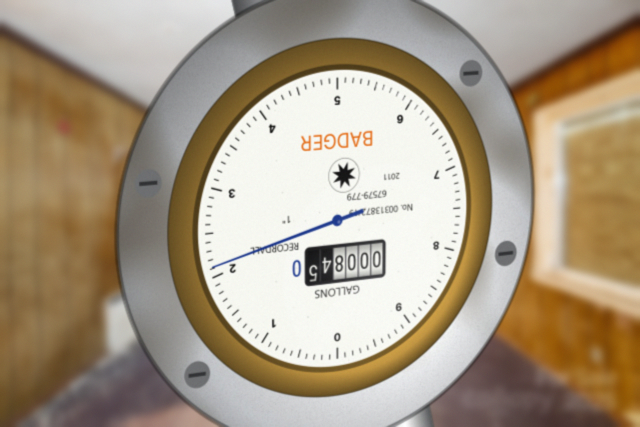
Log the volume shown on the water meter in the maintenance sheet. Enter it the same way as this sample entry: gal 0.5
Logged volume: gal 8452.1
